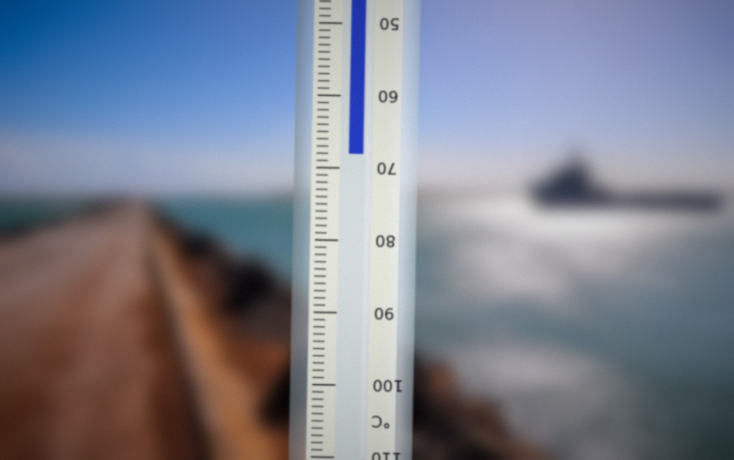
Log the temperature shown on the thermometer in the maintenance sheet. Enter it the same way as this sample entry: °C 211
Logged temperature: °C 68
